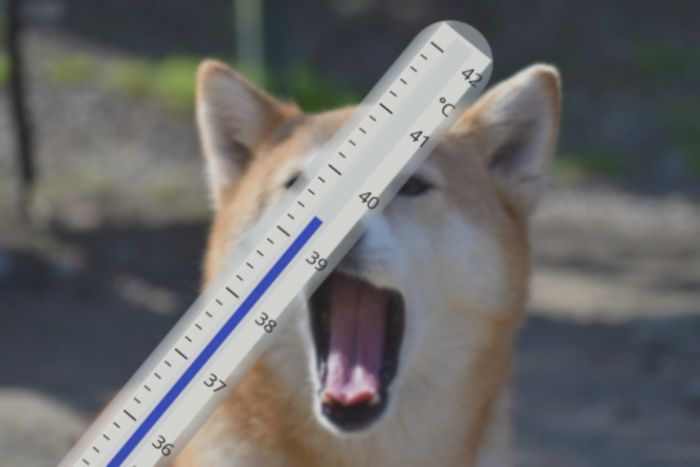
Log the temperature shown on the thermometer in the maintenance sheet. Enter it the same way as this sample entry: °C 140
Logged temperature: °C 39.4
